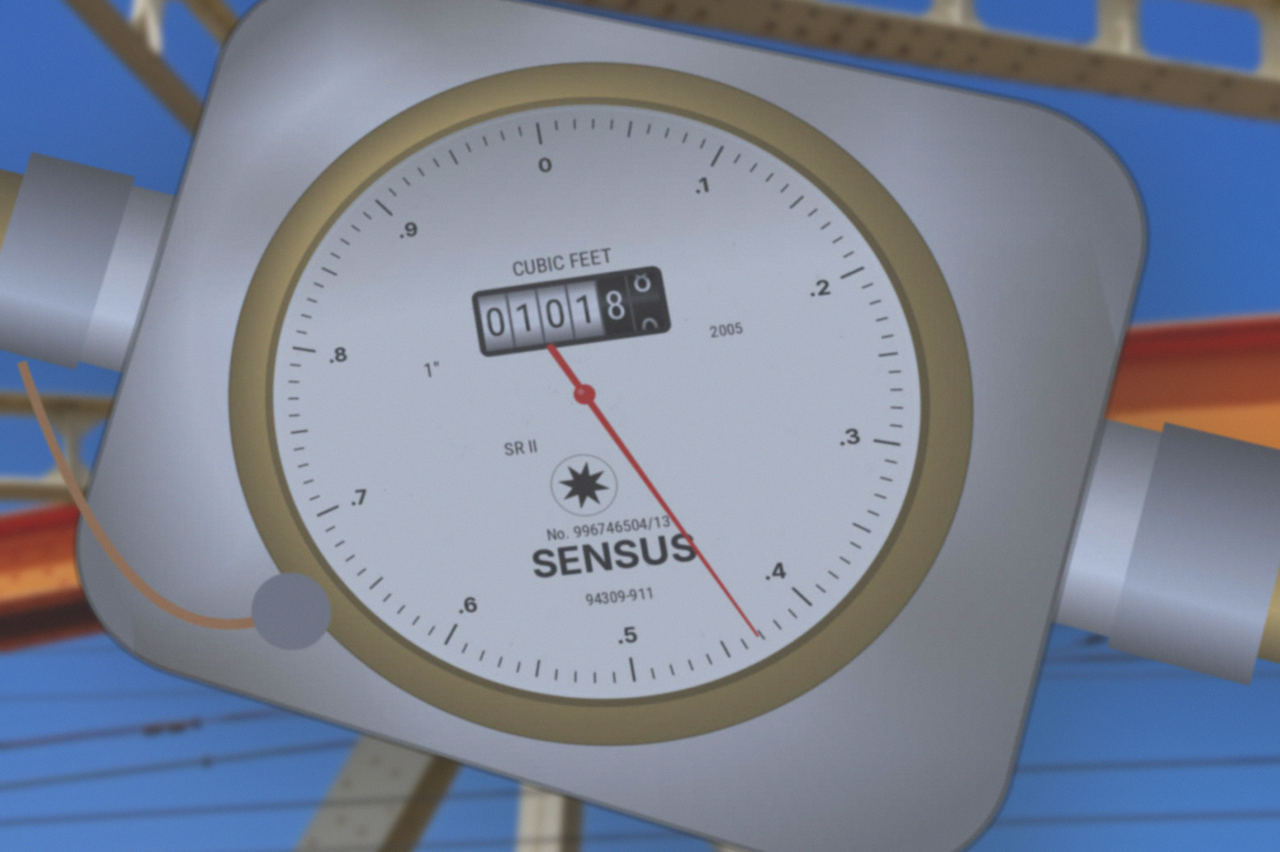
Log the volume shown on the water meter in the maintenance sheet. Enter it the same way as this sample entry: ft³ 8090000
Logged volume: ft³ 10188.43
